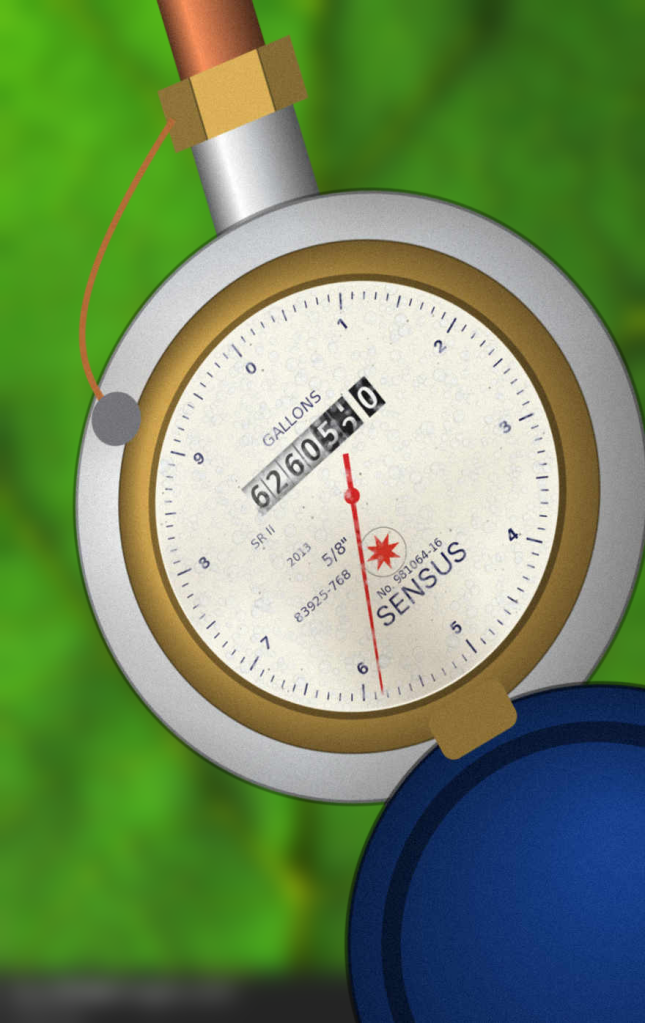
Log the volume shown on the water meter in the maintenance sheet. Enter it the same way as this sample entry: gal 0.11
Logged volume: gal 6260515.8
